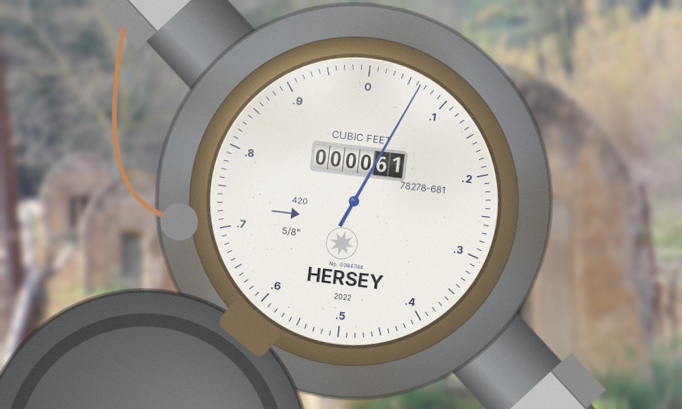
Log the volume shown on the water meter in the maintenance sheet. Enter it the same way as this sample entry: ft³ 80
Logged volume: ft³ 61.06
